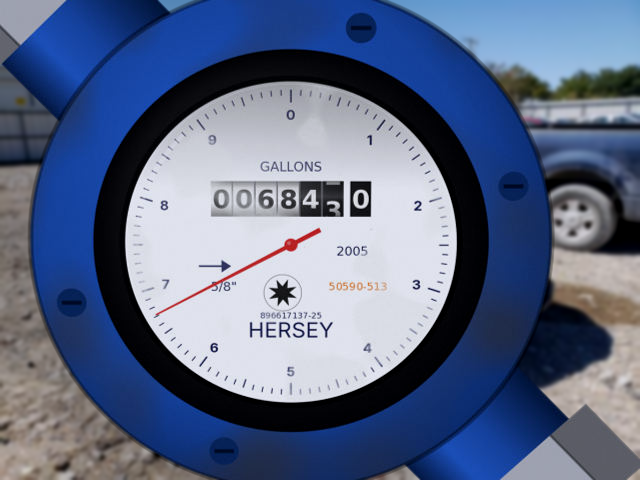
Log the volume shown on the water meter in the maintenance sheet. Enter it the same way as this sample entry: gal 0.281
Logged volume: gal 68426.7
